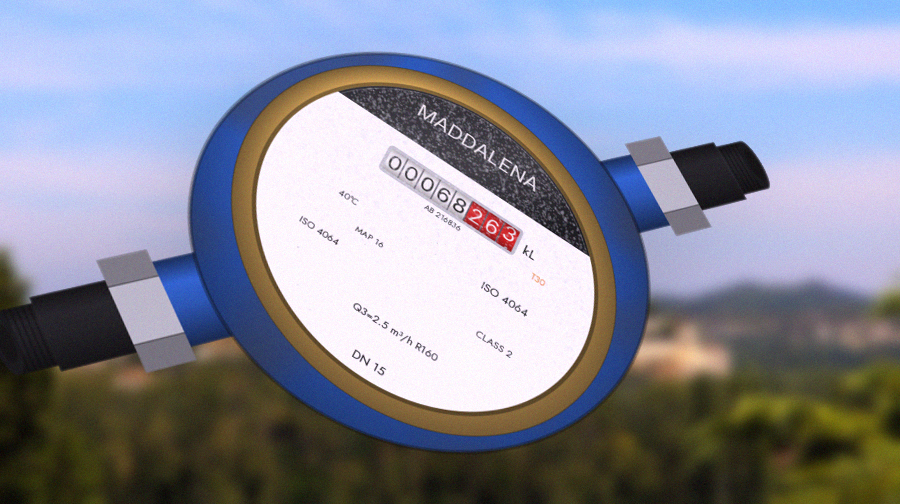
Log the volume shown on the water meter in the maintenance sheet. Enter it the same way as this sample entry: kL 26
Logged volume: kL 68.263
